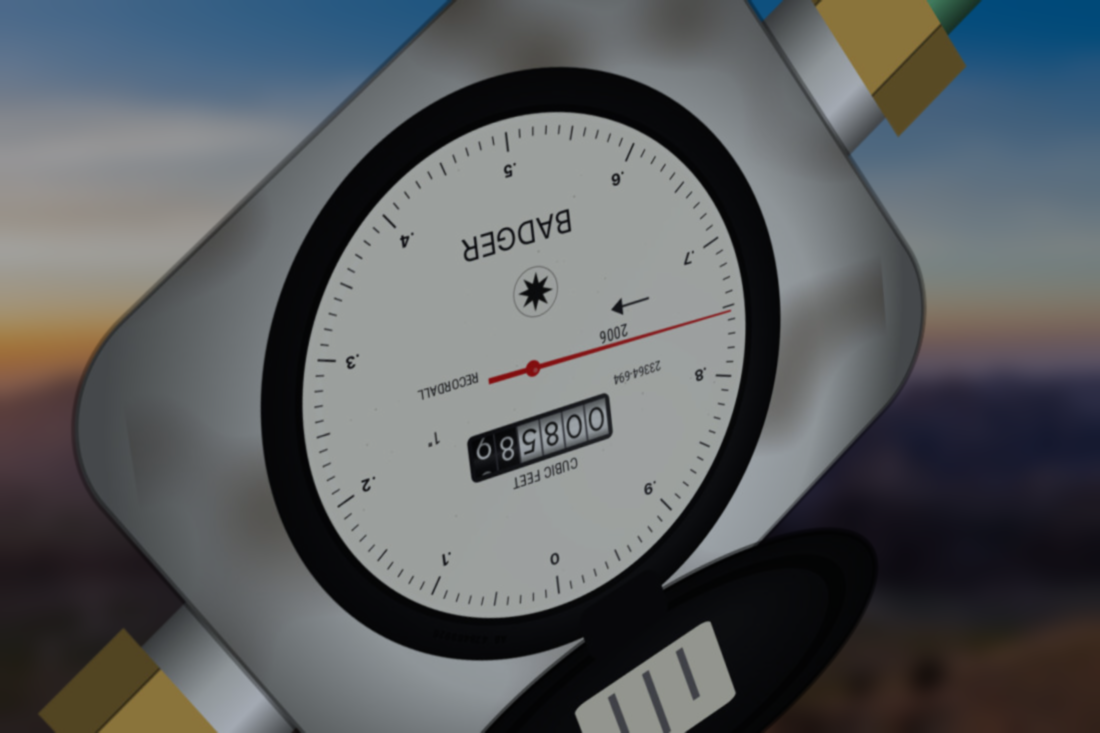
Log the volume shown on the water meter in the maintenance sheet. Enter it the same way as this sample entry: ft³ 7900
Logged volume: ft³ 8588.75
